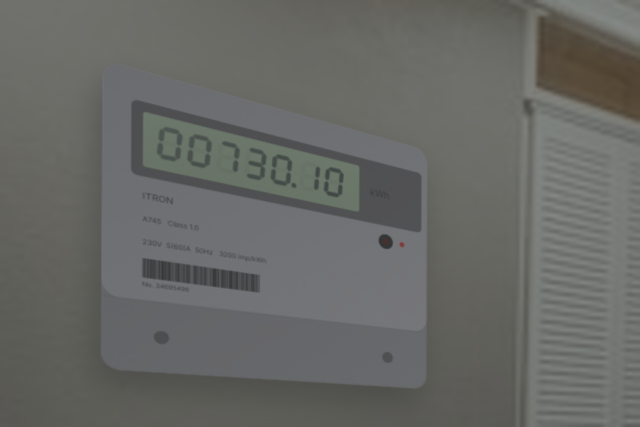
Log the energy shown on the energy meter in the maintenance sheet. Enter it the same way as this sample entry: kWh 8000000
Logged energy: kWh 730.10
